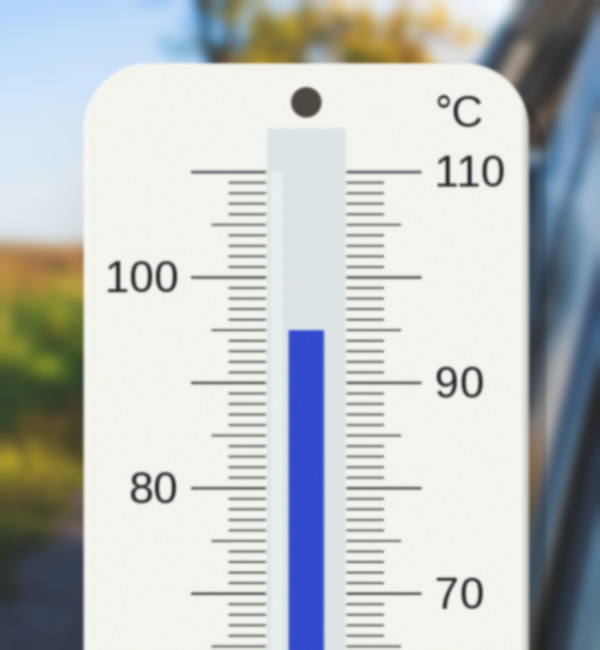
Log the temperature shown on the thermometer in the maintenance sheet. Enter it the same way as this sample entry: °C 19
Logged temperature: °C 95
